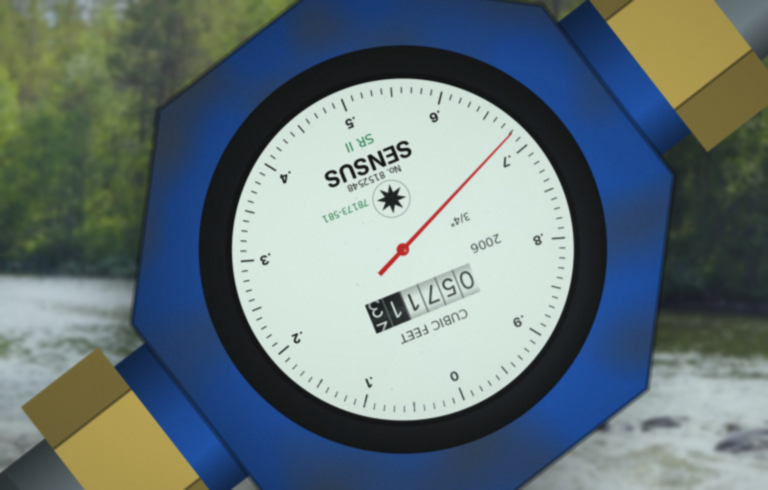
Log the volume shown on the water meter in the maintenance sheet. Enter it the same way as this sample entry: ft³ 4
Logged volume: ft³ 57112.68
